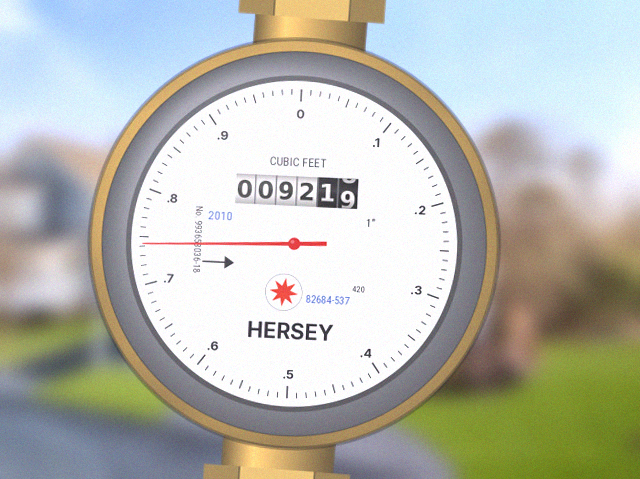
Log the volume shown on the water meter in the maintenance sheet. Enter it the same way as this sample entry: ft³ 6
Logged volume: ft³ 9218.74
